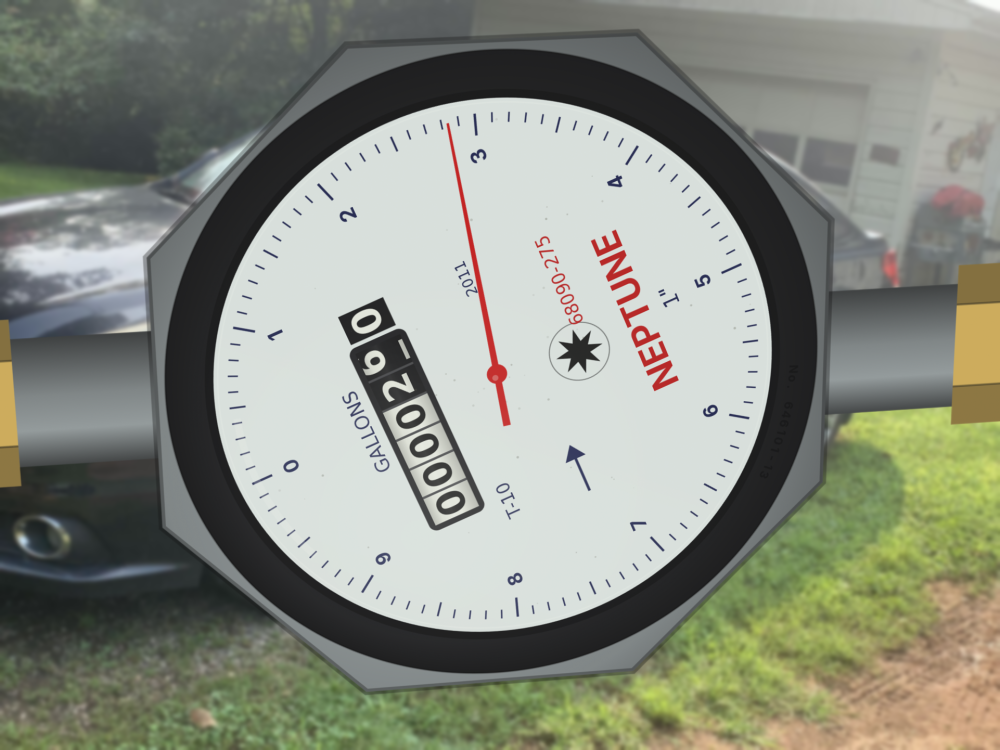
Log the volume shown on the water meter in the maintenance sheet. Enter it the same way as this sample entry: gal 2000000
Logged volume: gal 262.8
